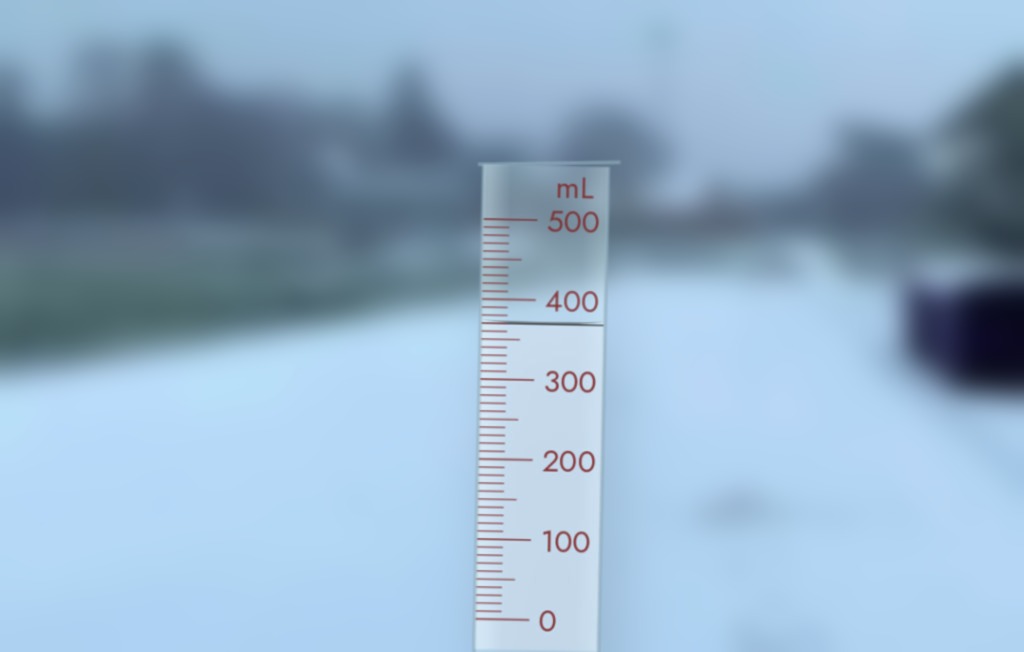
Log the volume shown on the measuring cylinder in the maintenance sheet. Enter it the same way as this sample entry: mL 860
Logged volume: mL 370
